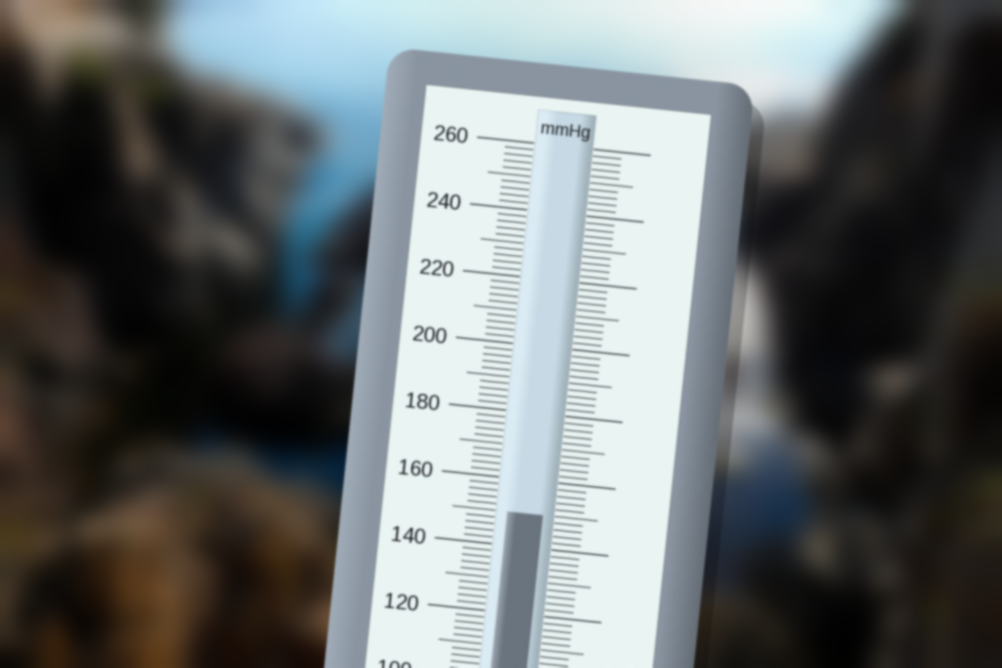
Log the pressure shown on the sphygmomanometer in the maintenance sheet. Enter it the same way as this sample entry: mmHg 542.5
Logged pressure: mmHg 150
